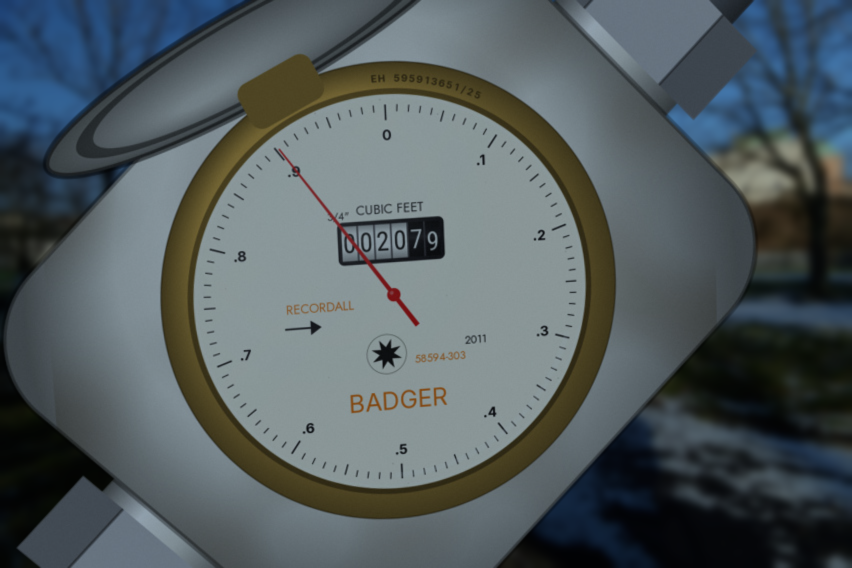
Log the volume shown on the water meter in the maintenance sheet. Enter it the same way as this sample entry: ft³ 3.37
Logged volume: ft³ 2078.90
